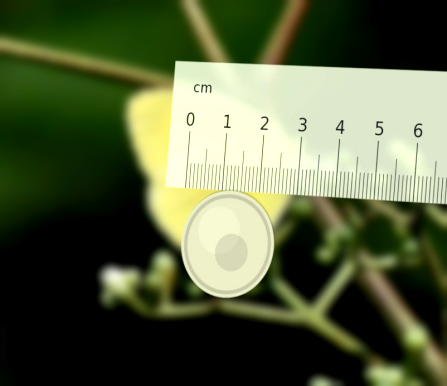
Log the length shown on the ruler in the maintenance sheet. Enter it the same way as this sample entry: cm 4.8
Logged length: cm 2.5
